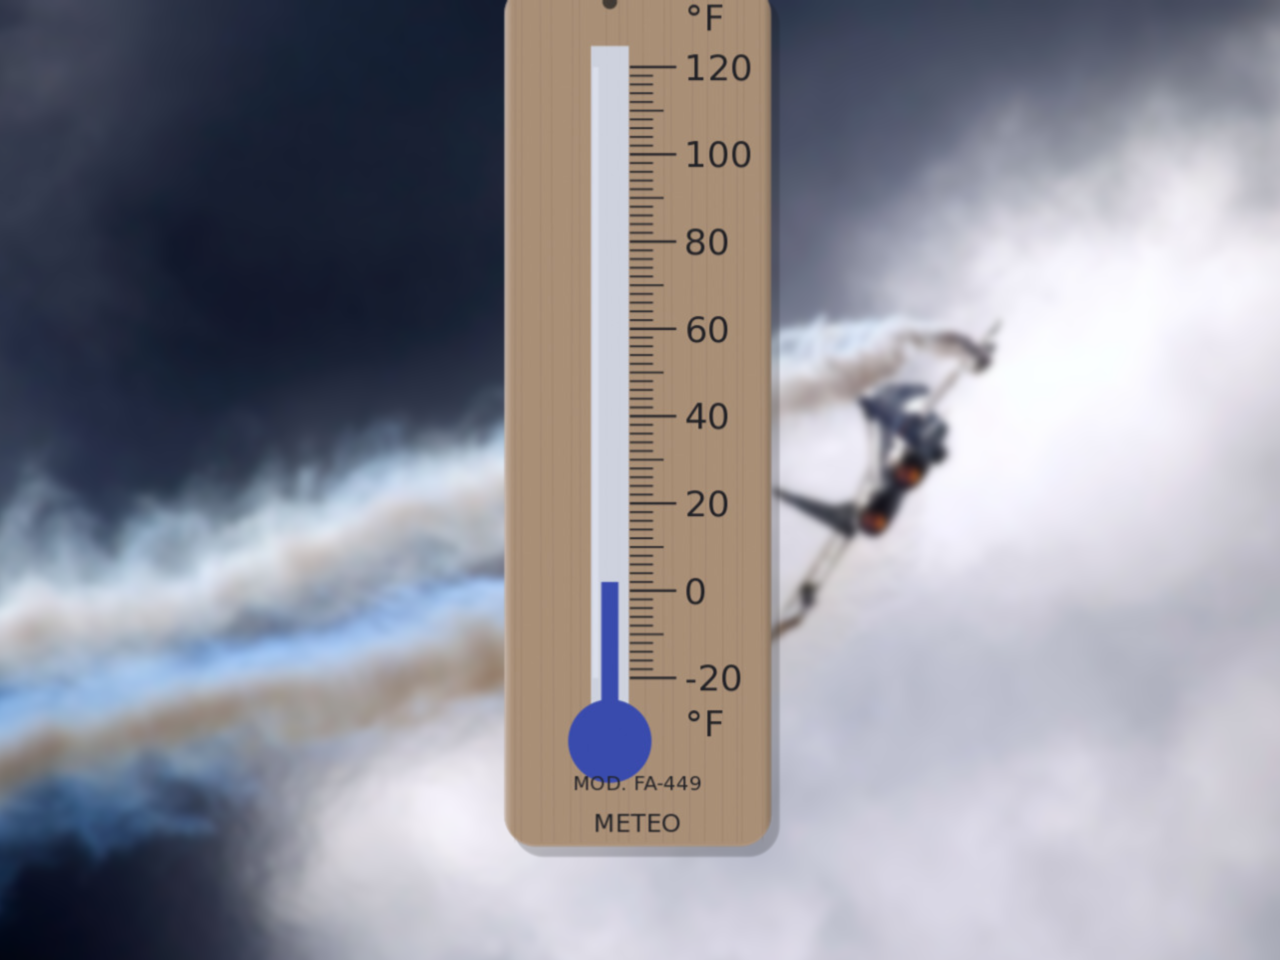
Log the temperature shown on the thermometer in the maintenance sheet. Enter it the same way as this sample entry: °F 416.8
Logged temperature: °F 2
